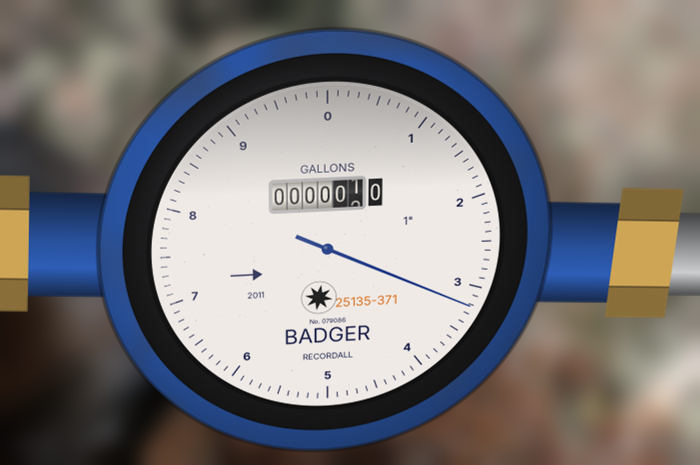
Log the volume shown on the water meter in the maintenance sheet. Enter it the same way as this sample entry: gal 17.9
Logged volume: gal 13.2
